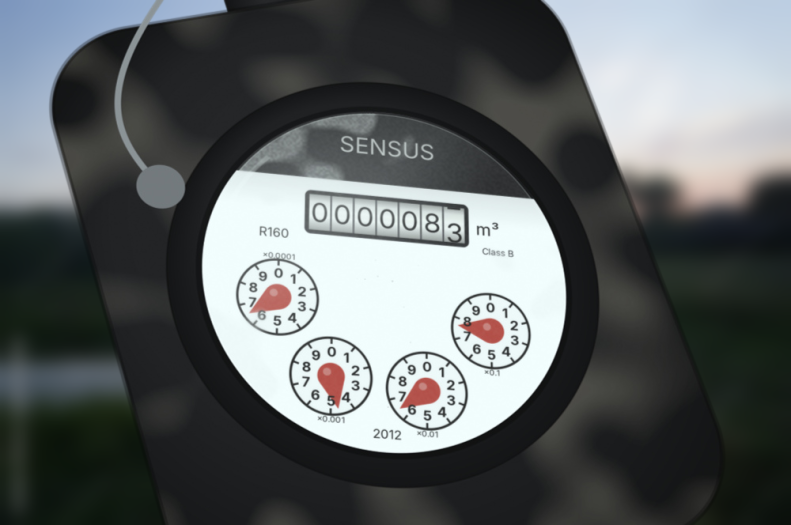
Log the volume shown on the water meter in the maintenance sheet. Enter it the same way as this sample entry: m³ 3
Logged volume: m³ 82.7646
